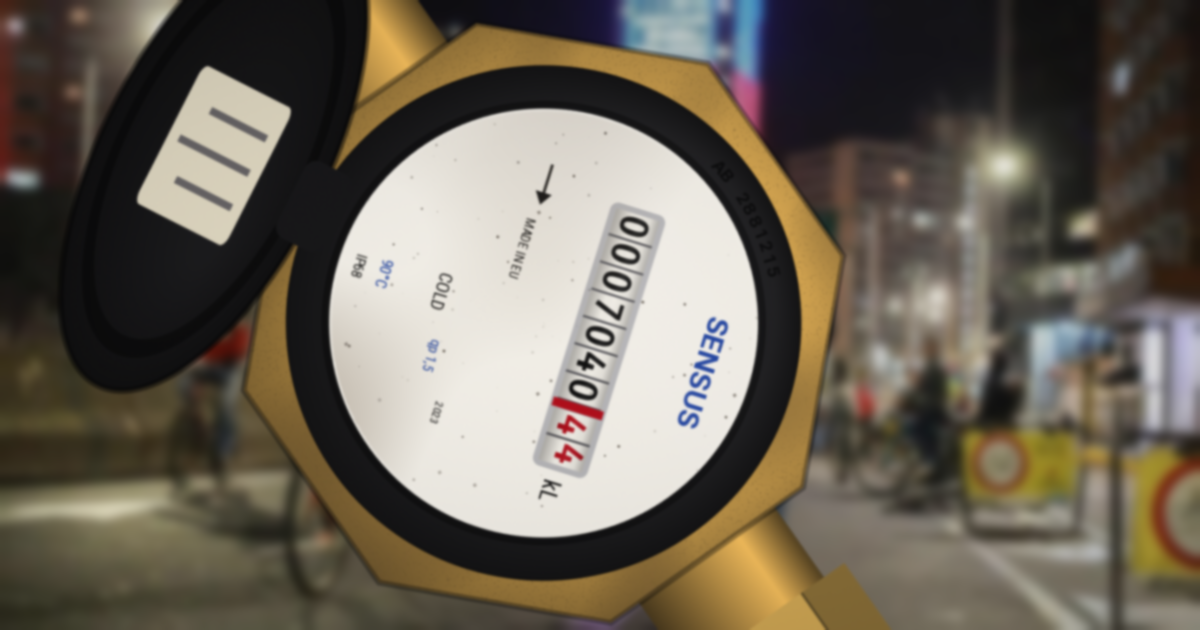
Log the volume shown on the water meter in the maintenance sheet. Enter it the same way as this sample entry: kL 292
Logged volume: kL 7040.44
